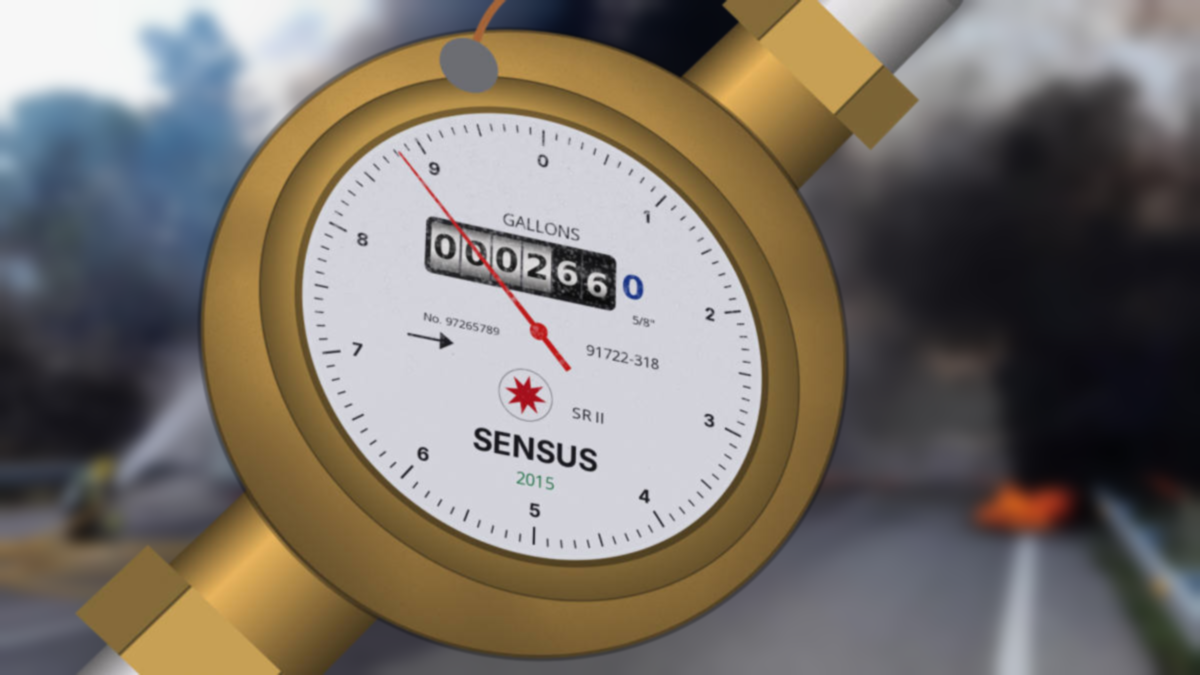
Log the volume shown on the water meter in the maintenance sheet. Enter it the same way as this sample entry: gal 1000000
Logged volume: gal 2658.8
